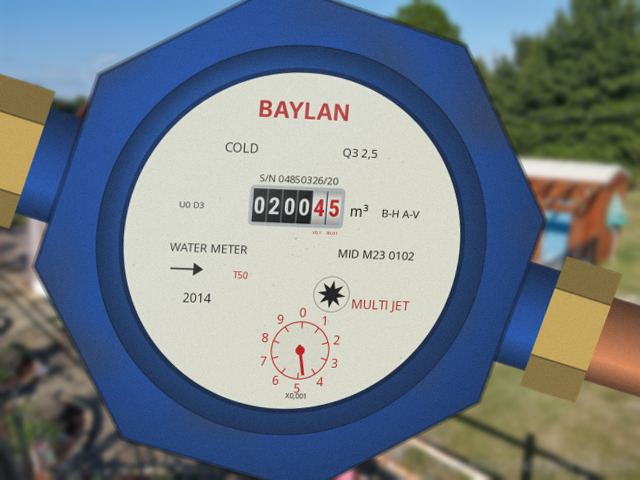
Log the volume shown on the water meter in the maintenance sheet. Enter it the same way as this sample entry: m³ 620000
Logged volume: m³ 200.454
